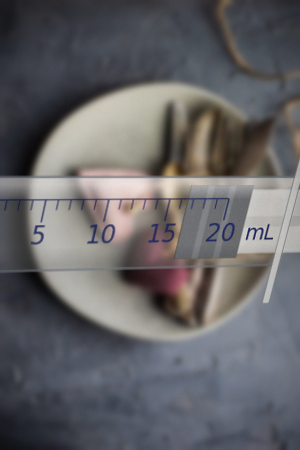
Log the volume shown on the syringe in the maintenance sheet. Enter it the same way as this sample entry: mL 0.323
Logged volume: mL 16.5
